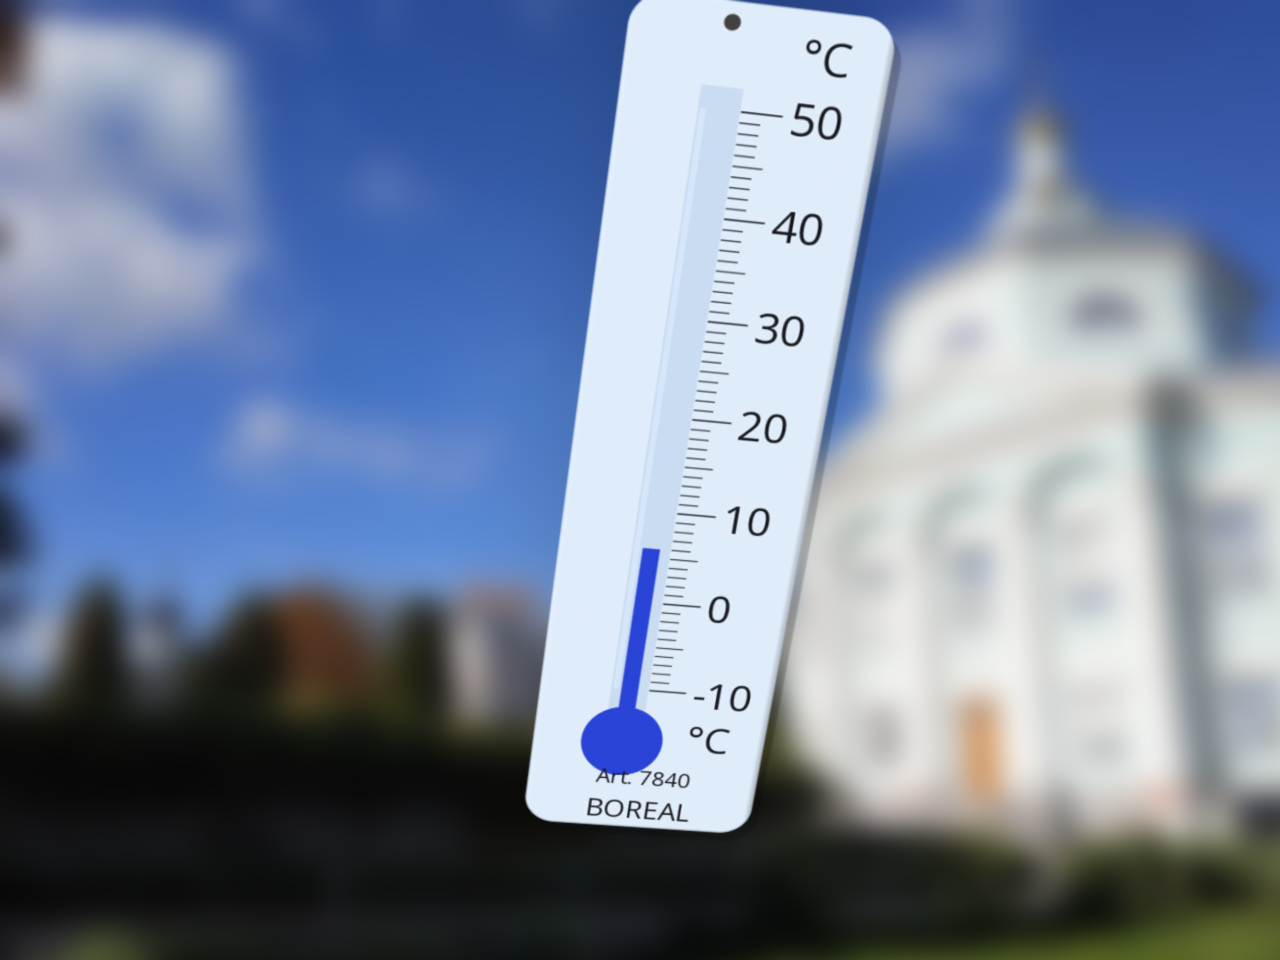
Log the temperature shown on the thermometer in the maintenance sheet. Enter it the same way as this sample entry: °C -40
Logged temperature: °C 6
